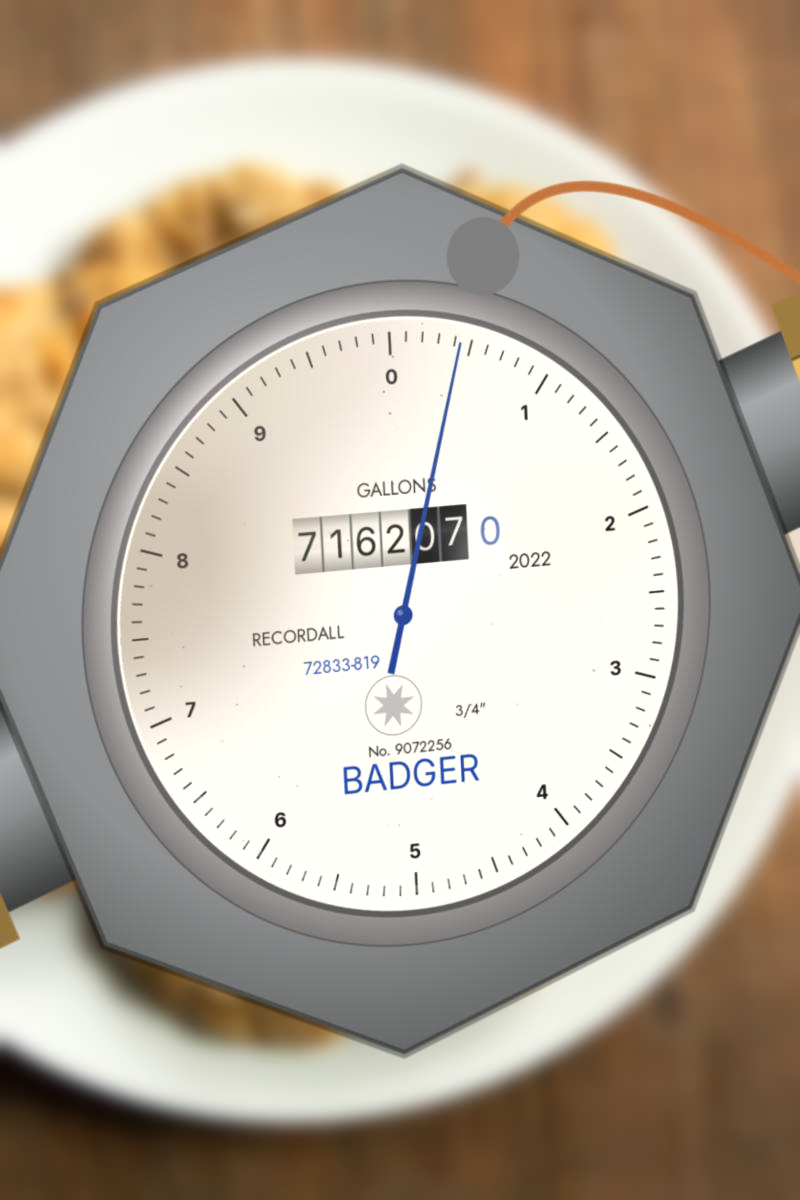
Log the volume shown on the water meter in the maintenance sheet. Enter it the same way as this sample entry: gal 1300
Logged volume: gal 7162070.4
